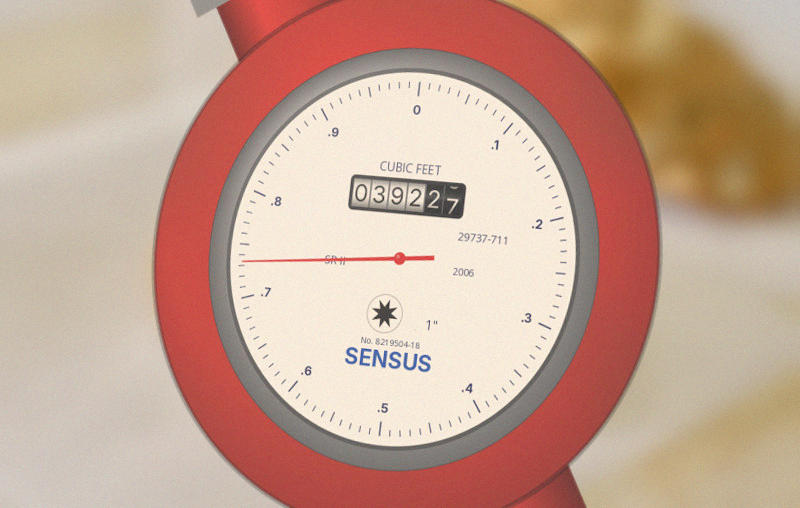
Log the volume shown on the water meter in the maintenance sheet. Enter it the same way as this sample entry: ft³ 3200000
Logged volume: ft³ 39226.73
